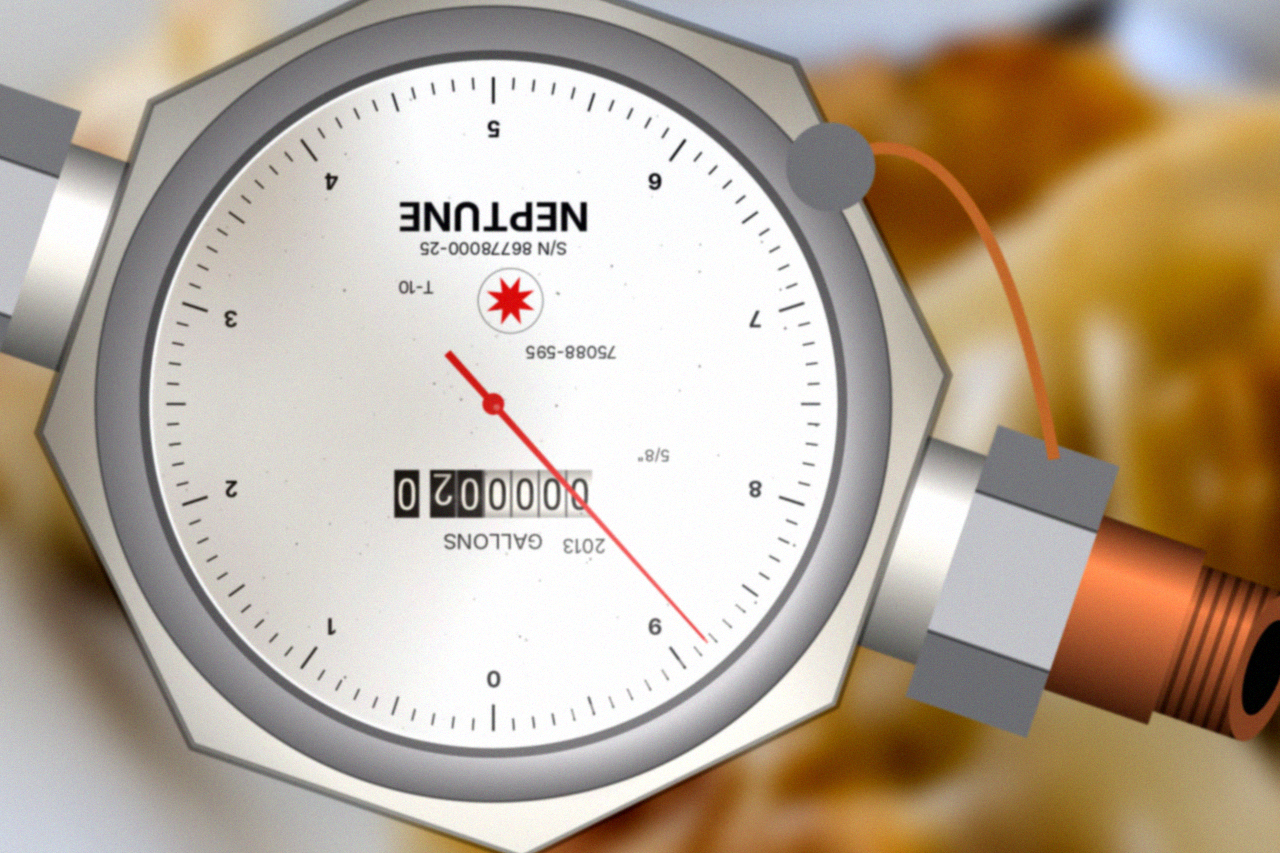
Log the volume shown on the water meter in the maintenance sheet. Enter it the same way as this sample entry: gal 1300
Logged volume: gal 18.8
